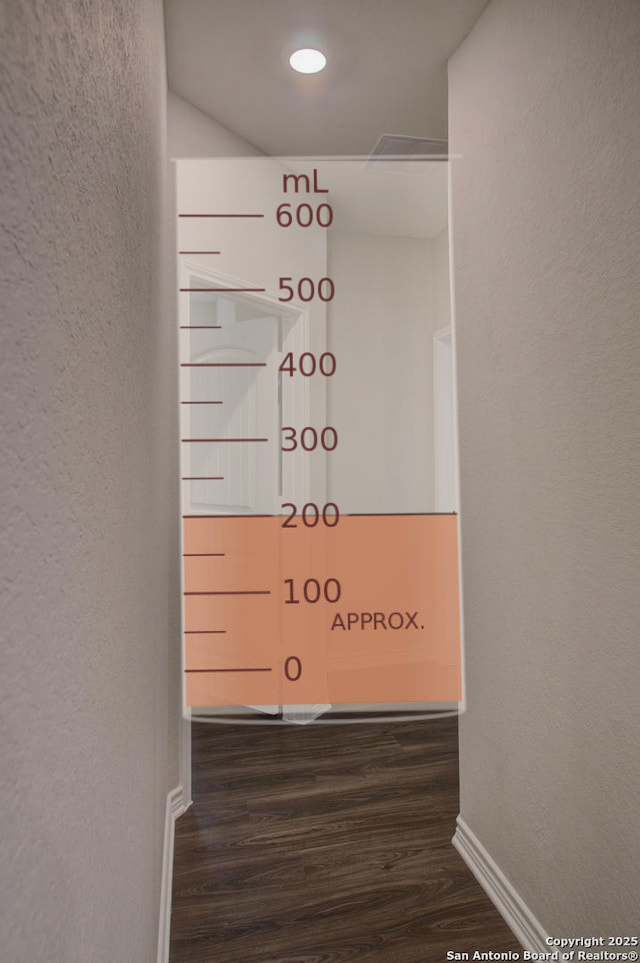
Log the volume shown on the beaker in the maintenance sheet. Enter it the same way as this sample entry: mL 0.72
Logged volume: mL 200
